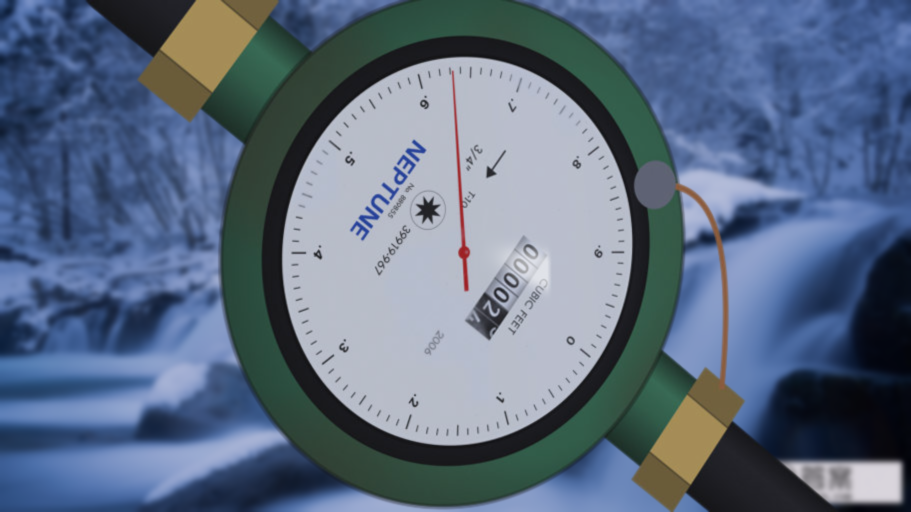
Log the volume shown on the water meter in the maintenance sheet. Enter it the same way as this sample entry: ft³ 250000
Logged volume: ft³ 23.63
